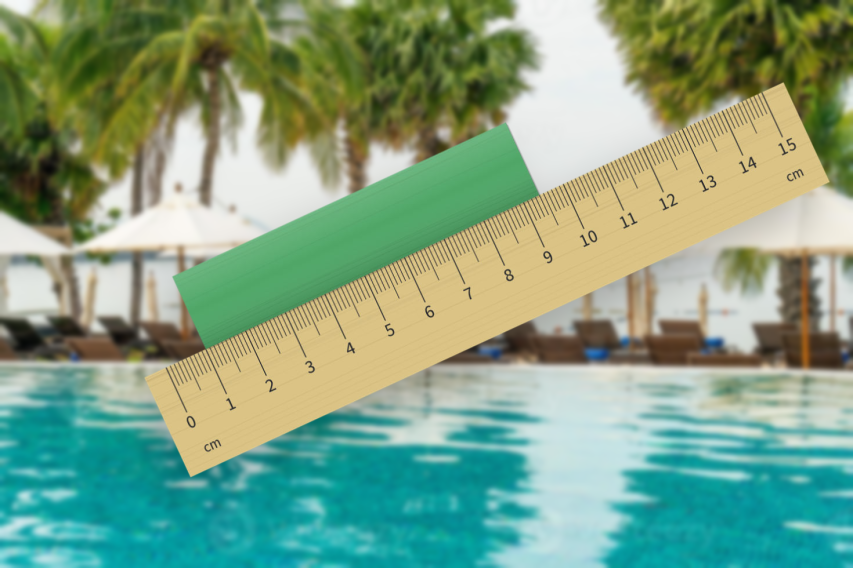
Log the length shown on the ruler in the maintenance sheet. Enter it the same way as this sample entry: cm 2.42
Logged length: cm 8.4
